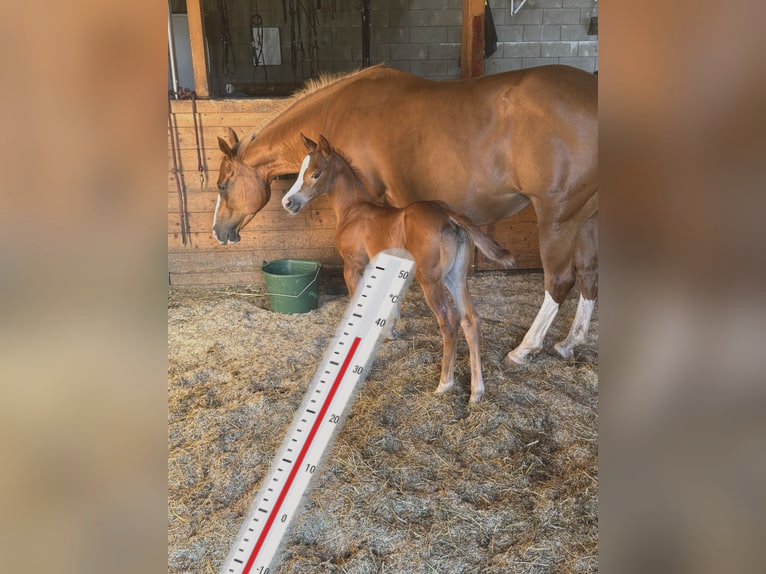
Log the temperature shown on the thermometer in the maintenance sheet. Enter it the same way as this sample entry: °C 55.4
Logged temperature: °C 36
